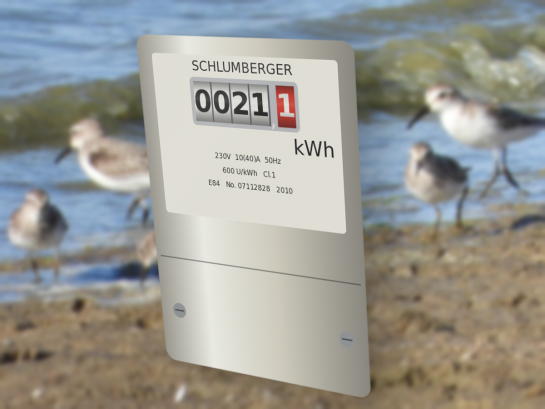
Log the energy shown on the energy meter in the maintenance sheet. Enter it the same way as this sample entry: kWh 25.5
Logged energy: kWh 21.1
